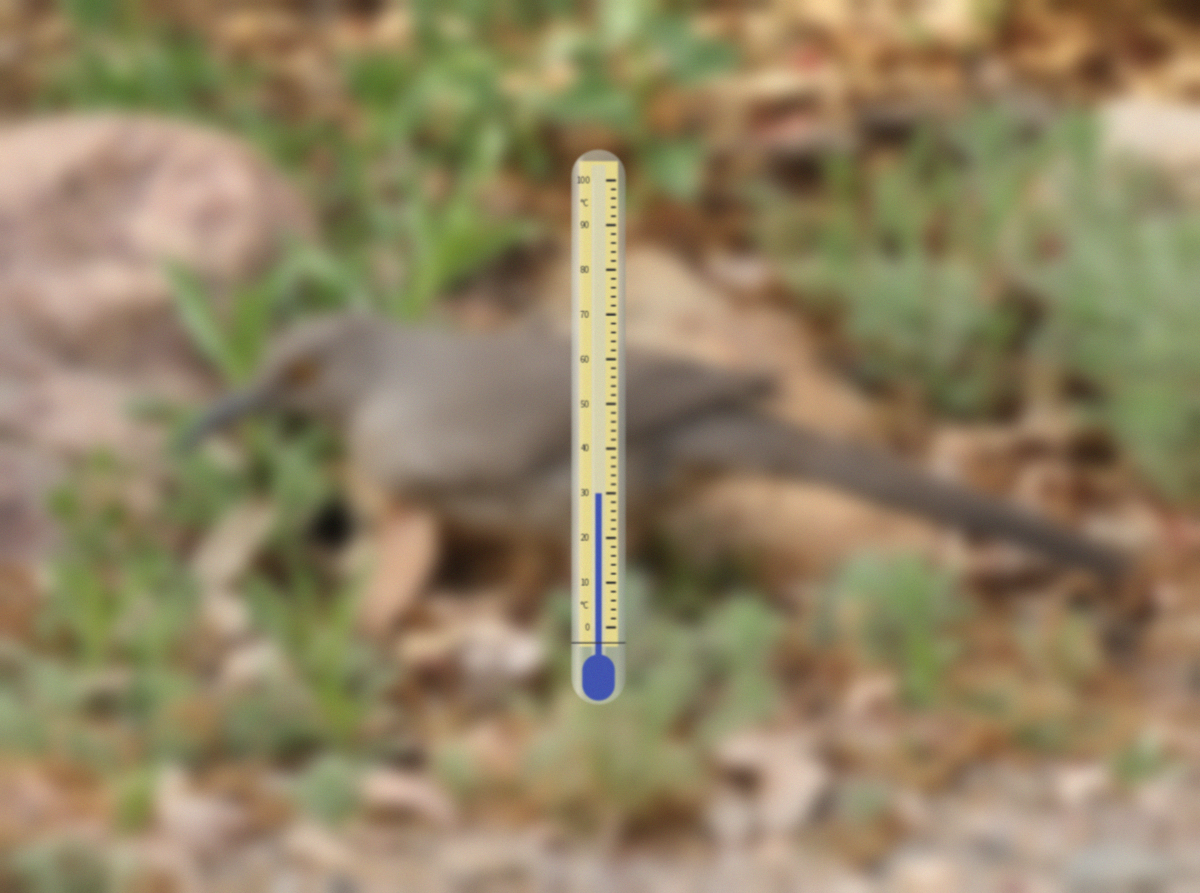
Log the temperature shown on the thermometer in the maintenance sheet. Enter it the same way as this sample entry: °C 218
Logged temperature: °C 30
